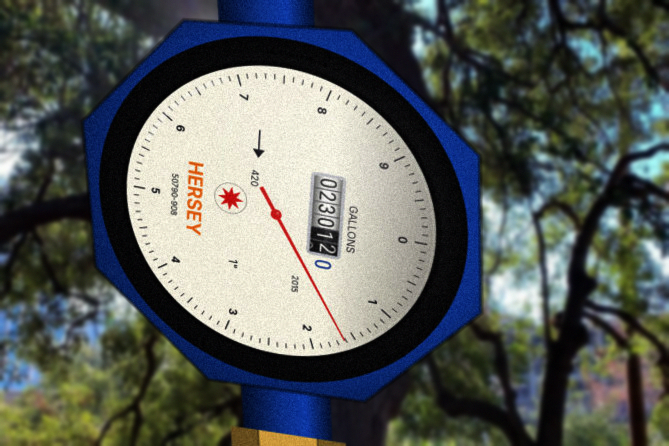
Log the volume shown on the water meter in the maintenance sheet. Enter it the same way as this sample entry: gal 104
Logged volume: gal 230121.6
